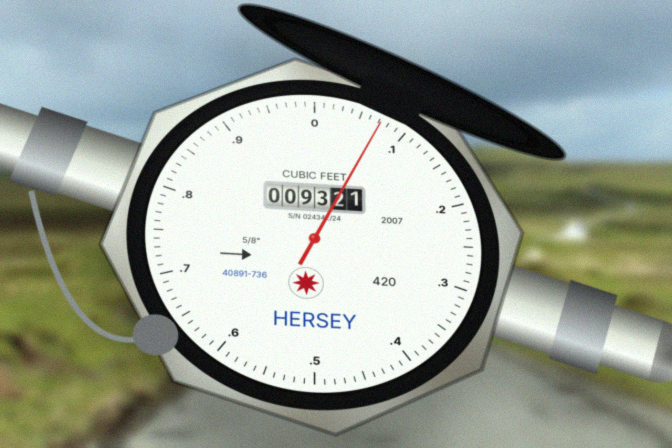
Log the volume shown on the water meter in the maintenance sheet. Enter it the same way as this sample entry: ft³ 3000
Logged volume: ft³ 9321.07
